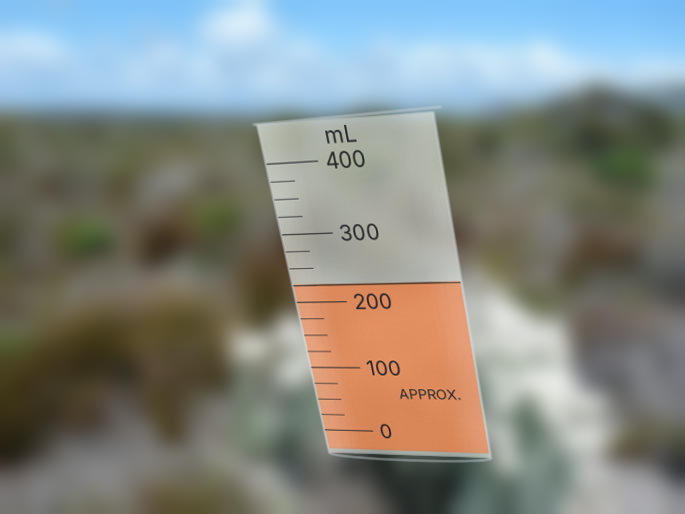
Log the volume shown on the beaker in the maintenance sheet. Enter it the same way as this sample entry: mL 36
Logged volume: mL 225
